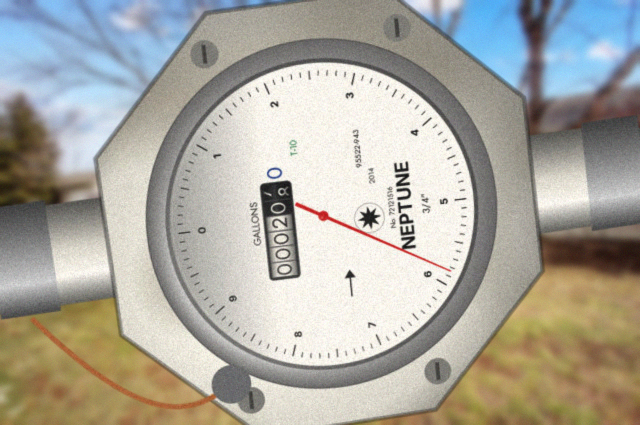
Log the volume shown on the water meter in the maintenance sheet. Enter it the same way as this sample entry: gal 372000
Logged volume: gal 2075.8
